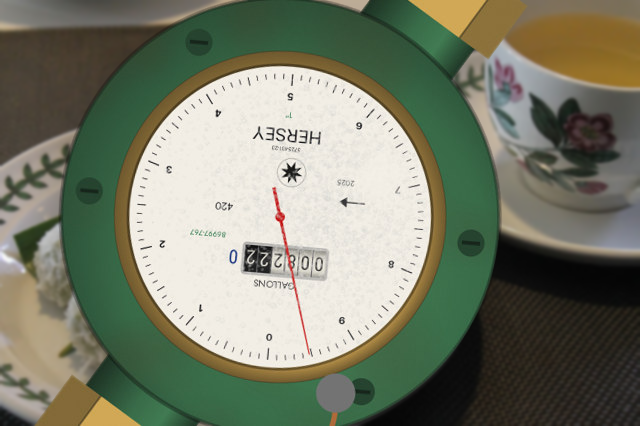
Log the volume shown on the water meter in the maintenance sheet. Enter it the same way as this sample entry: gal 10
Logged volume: gal 82219.5
